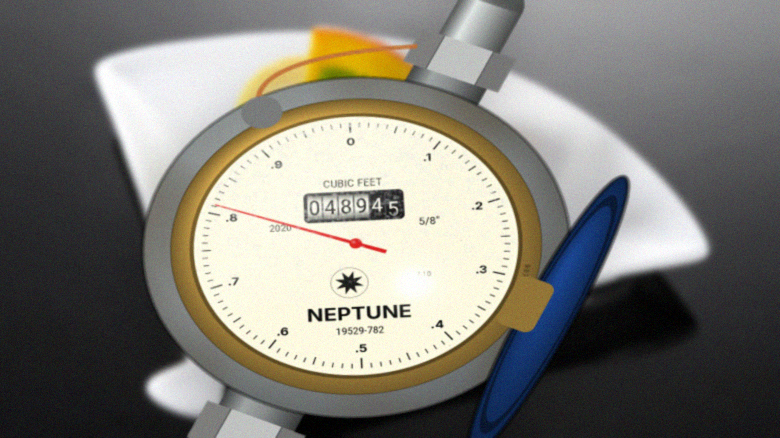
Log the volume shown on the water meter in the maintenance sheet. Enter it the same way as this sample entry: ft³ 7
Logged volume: ft³ 48944.81
